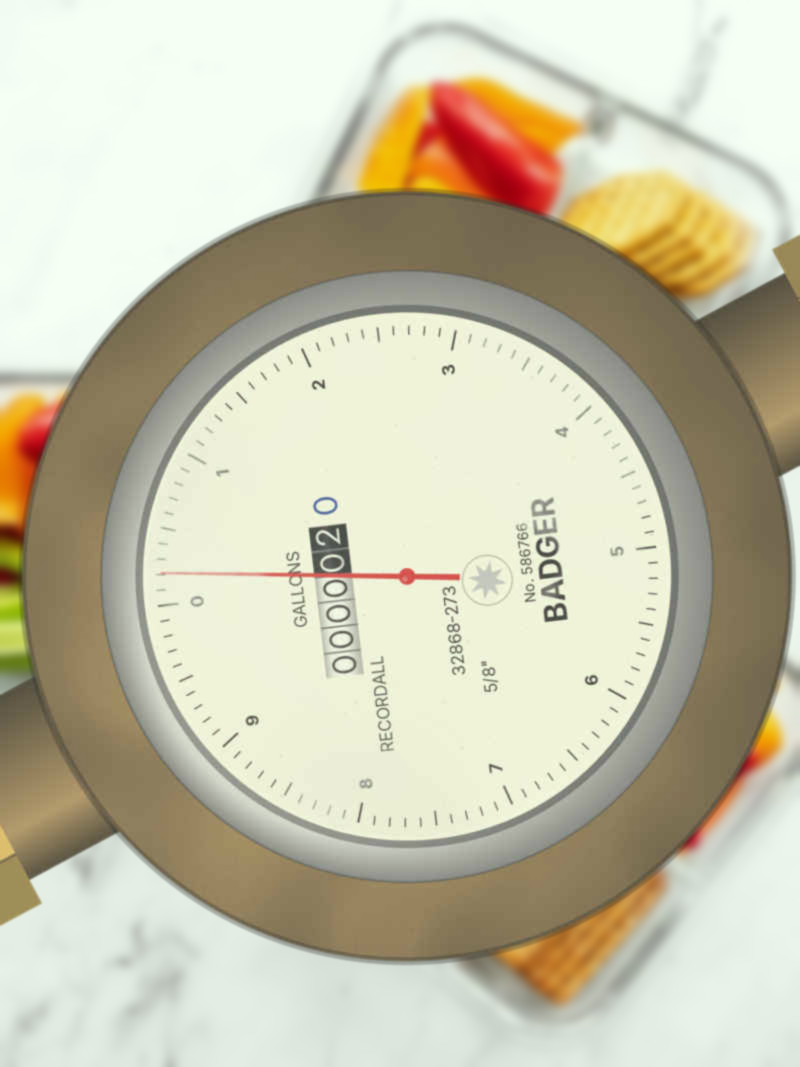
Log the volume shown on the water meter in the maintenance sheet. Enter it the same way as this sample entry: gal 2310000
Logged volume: gal 20.2
